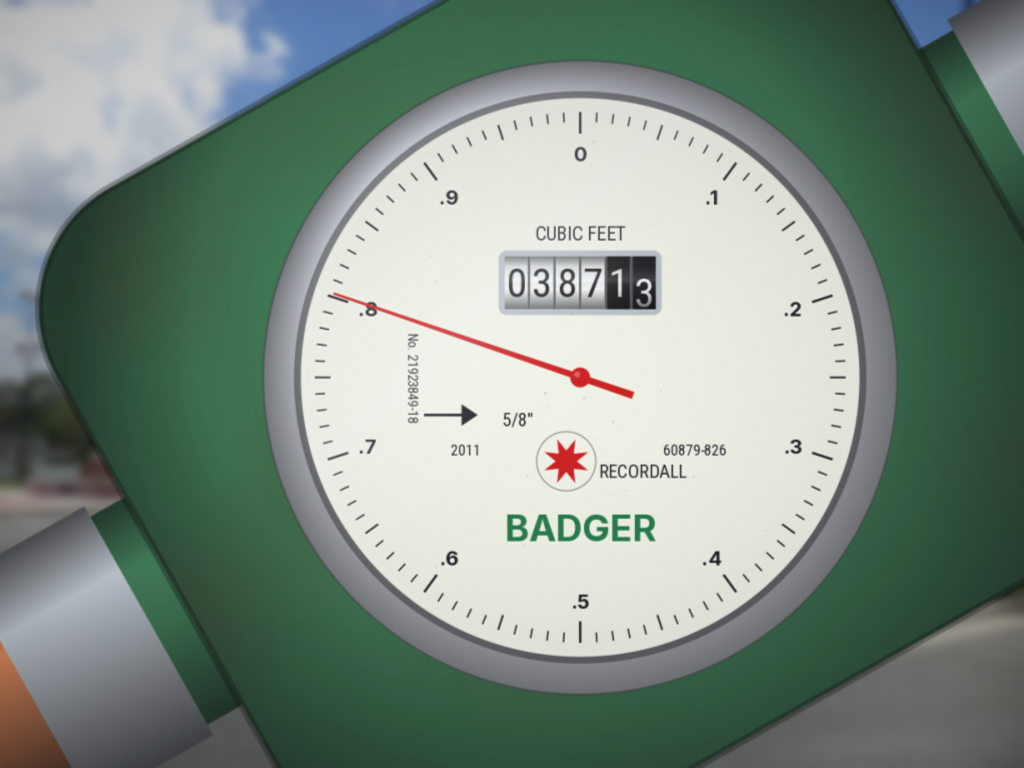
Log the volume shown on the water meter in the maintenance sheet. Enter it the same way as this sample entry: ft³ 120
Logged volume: ft³ 38712.80
